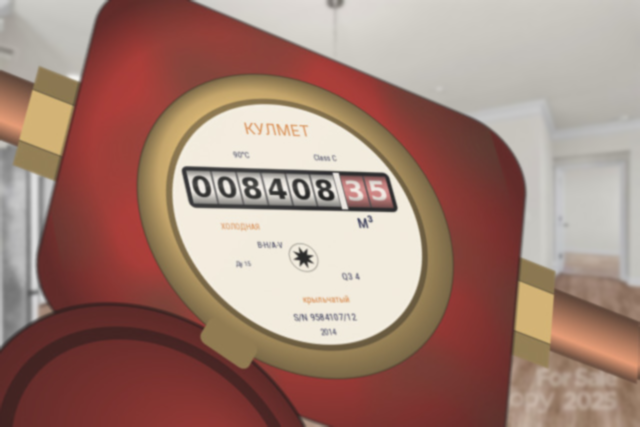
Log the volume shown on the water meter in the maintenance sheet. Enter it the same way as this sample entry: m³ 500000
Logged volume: m³ 8408.35
